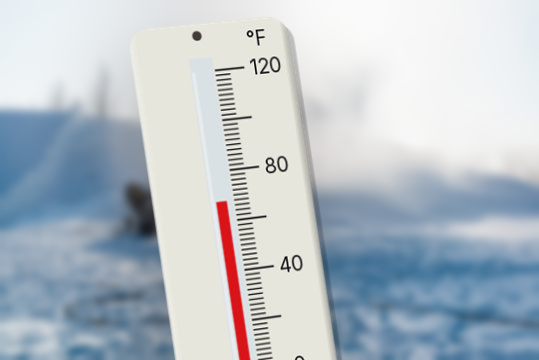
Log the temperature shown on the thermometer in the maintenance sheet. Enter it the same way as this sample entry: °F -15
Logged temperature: °F 68
